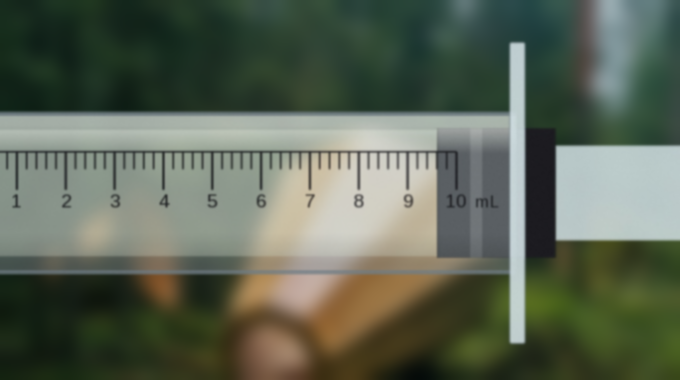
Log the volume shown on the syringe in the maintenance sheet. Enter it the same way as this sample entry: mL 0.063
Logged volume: mL 9.6
